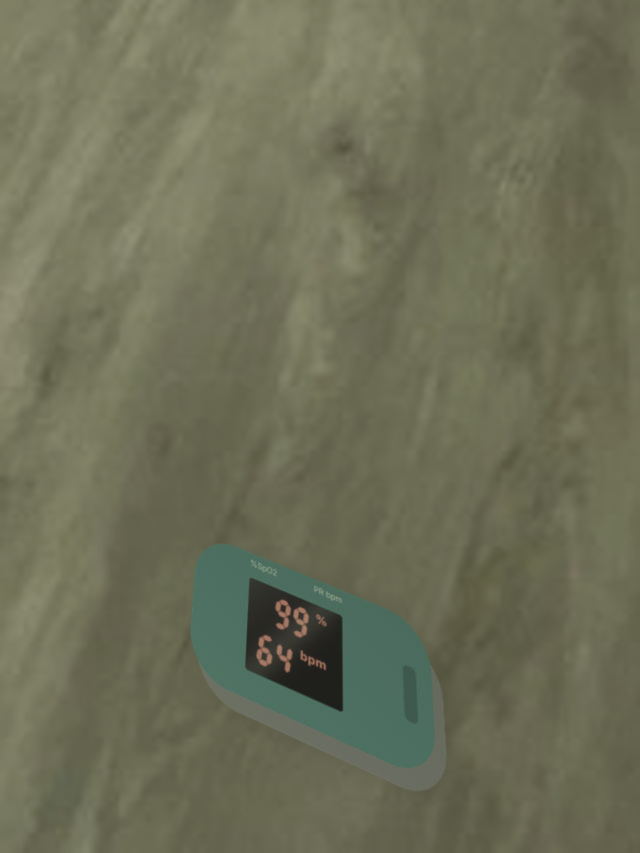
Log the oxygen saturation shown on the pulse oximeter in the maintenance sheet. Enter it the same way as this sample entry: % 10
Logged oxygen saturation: % 99
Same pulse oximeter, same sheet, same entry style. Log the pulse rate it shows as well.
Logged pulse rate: bpm 64
